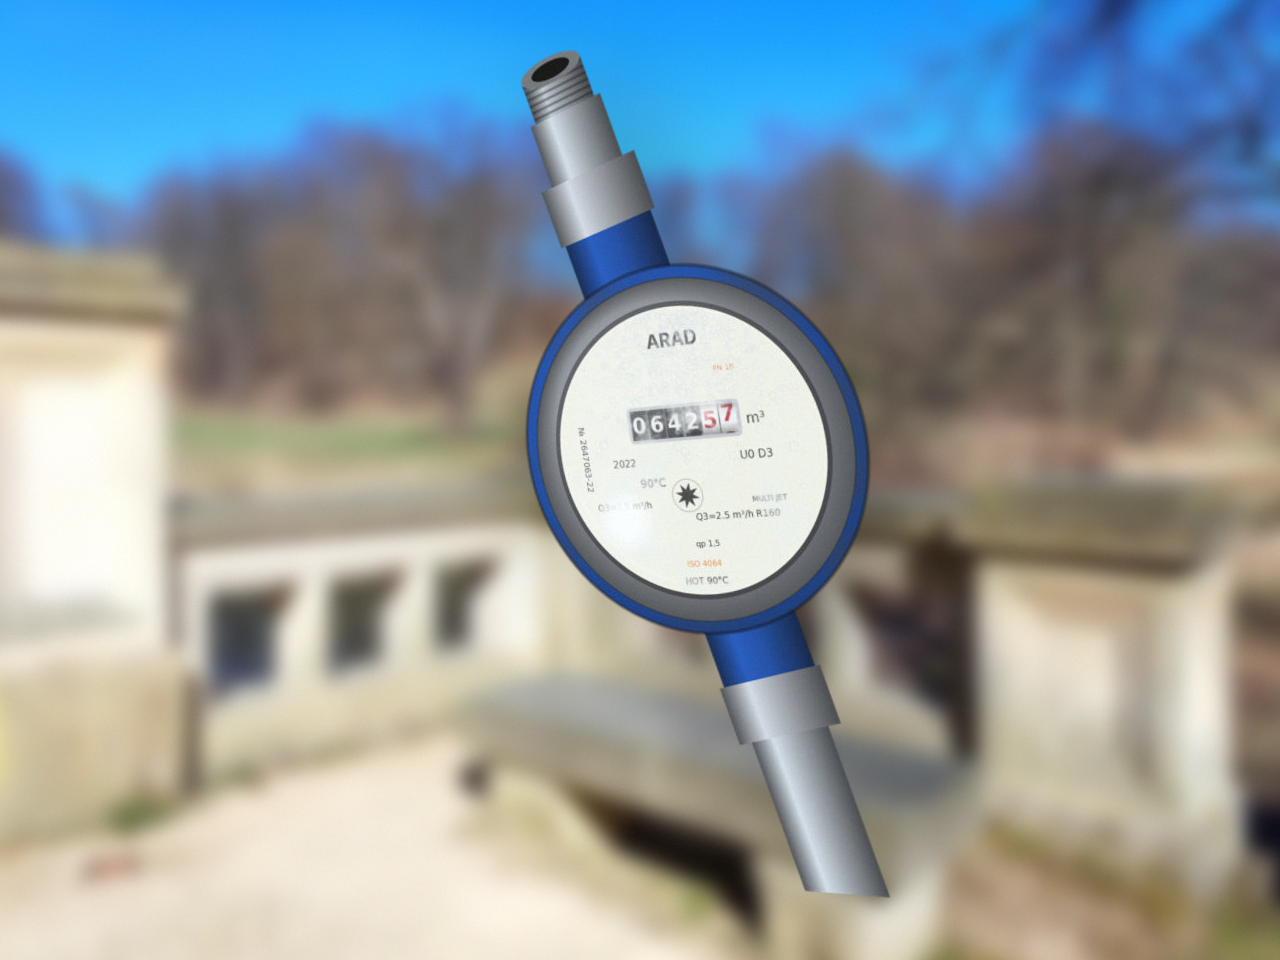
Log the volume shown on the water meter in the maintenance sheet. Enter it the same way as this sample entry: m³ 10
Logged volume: m³ 642.57
